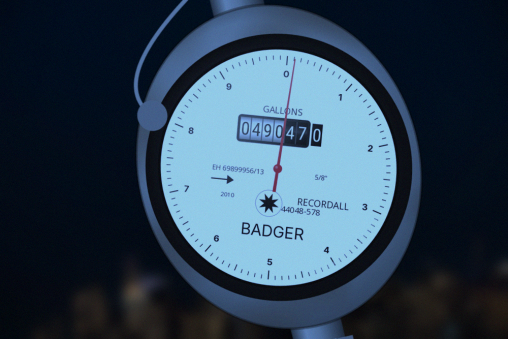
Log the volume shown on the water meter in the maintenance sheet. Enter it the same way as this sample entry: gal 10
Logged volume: gal 490470.1
